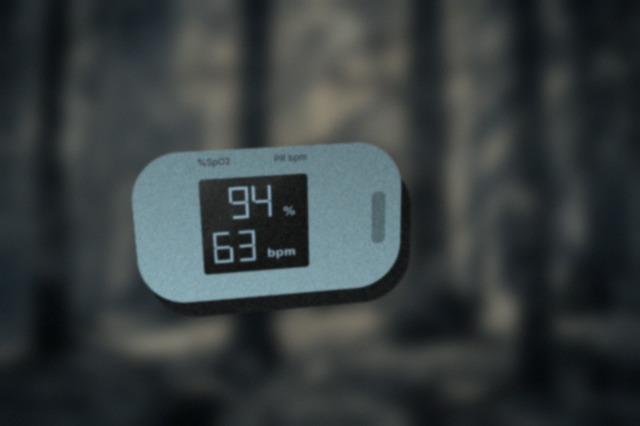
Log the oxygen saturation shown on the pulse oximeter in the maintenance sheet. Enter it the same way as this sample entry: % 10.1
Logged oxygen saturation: % 94
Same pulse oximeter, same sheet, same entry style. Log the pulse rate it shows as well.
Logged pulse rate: bpm 63
